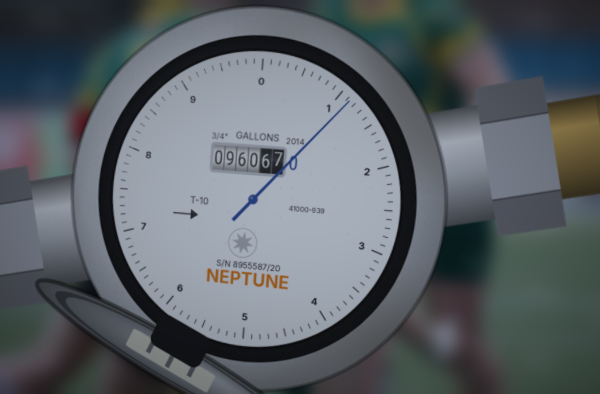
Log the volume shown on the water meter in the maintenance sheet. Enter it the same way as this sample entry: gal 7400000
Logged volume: gal 960671.1
